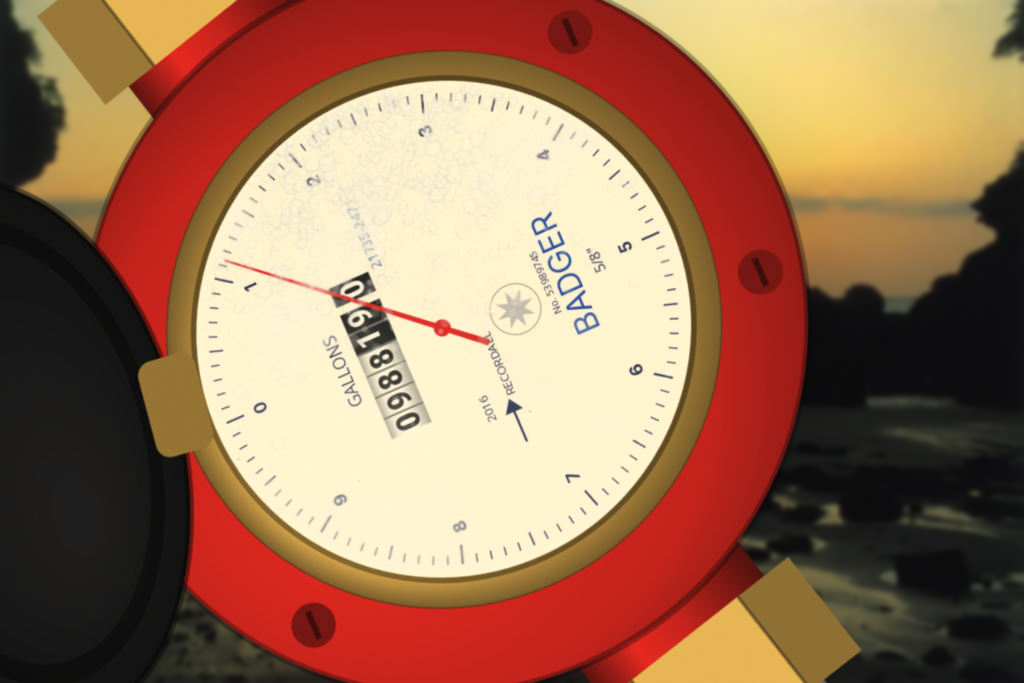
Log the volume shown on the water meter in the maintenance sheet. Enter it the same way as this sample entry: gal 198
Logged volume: gal 988191.1
